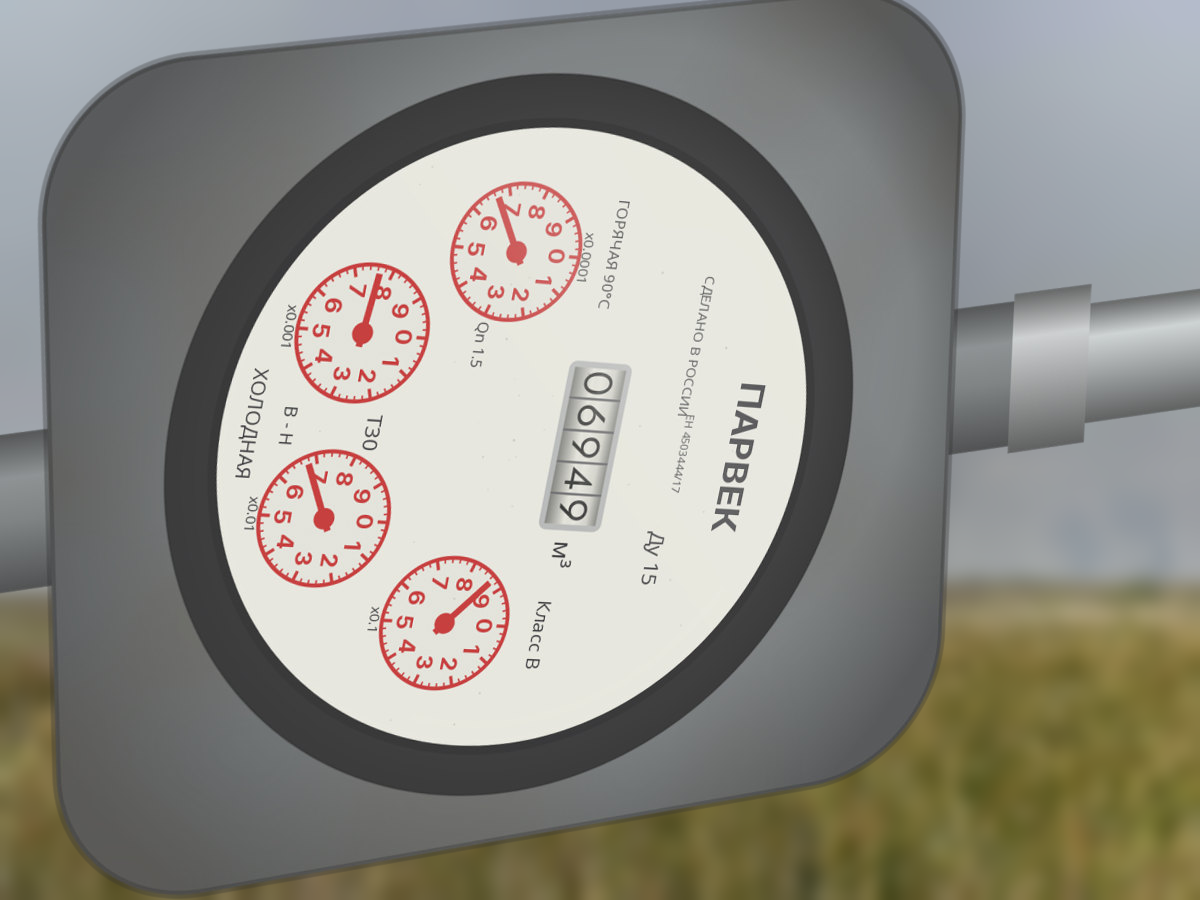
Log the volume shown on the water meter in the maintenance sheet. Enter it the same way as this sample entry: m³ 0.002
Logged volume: m³ 6949.8676
